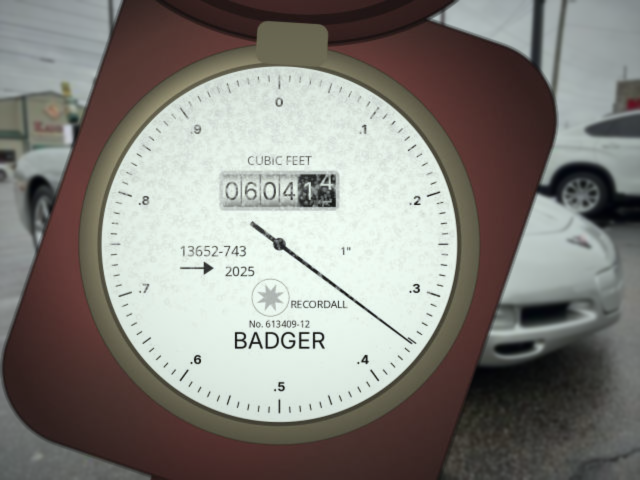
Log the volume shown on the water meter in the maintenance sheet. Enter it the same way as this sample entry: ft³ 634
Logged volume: ft³ 60414.35
